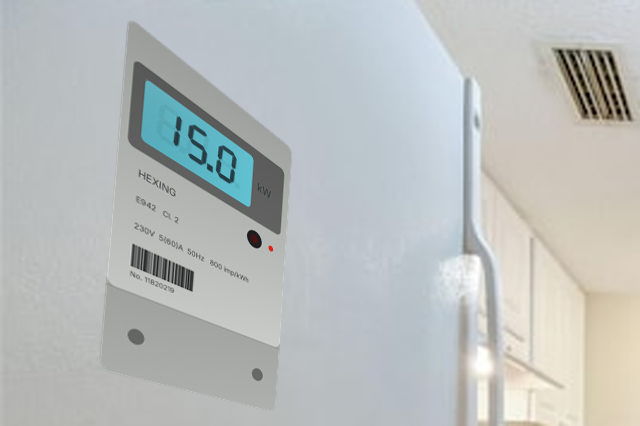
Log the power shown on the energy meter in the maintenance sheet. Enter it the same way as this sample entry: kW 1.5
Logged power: kW 15.0
